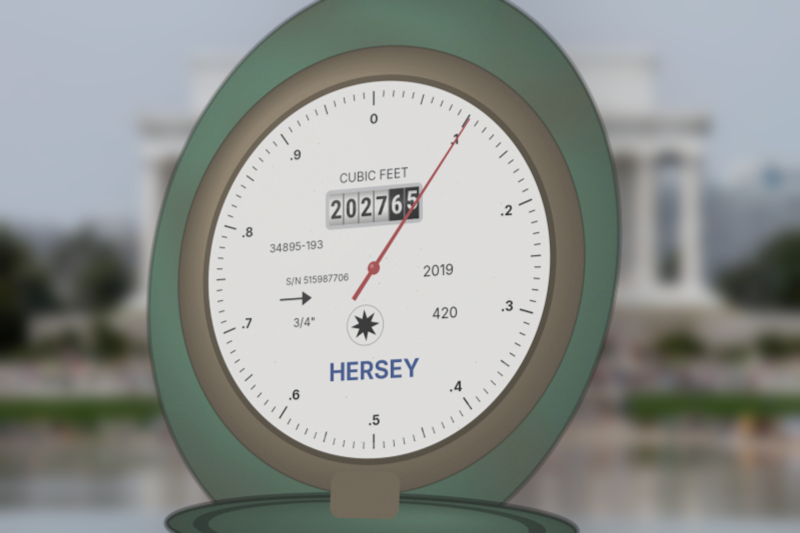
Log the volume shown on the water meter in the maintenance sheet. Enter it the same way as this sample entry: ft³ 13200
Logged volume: ft³ 202765.10
